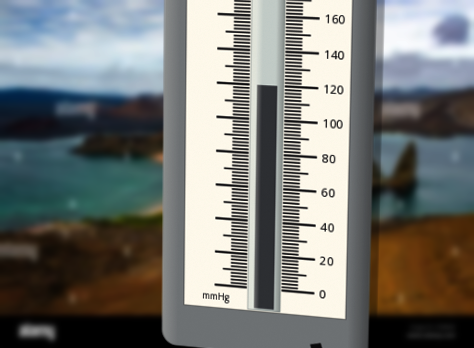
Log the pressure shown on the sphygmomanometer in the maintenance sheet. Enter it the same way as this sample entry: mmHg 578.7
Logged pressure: mmHg 120
